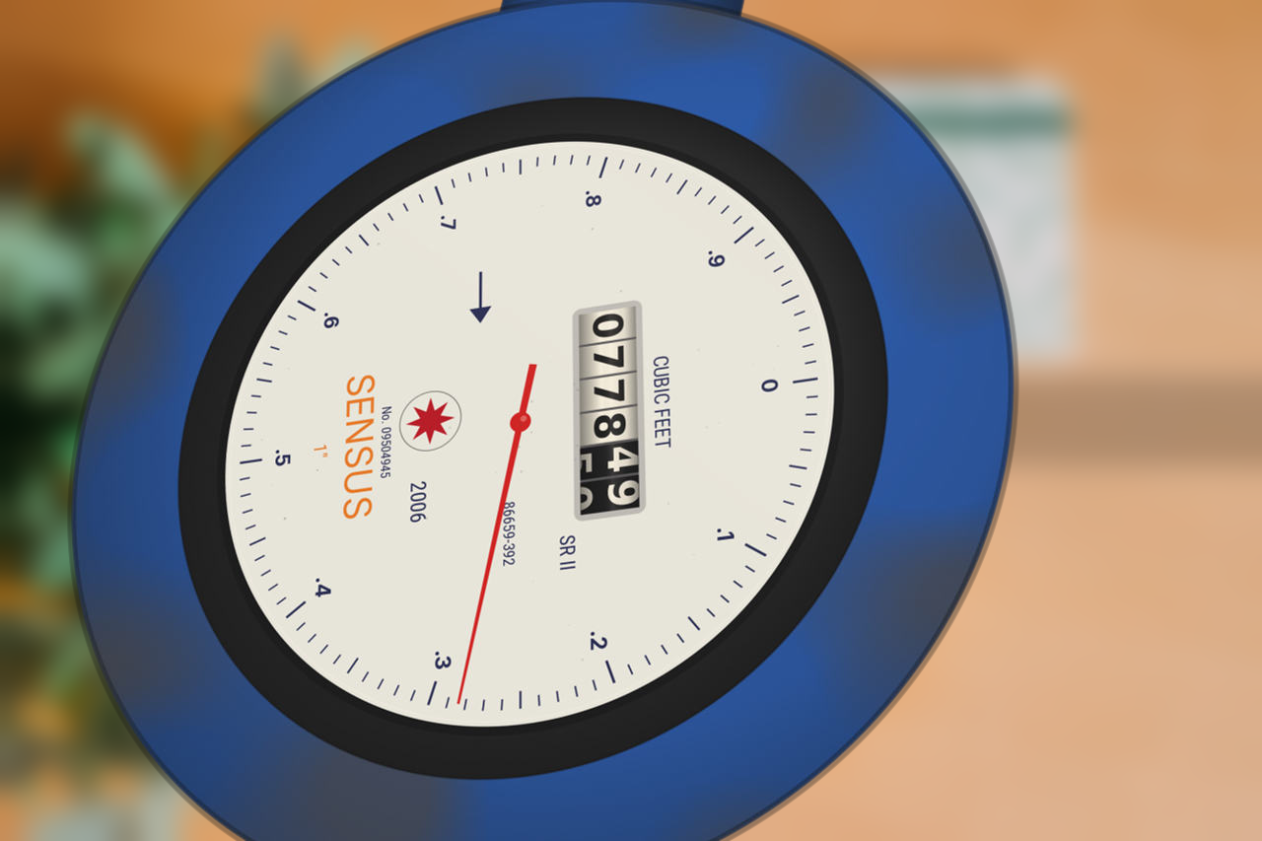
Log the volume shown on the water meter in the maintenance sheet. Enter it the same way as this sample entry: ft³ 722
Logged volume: ft³ 77849.28
